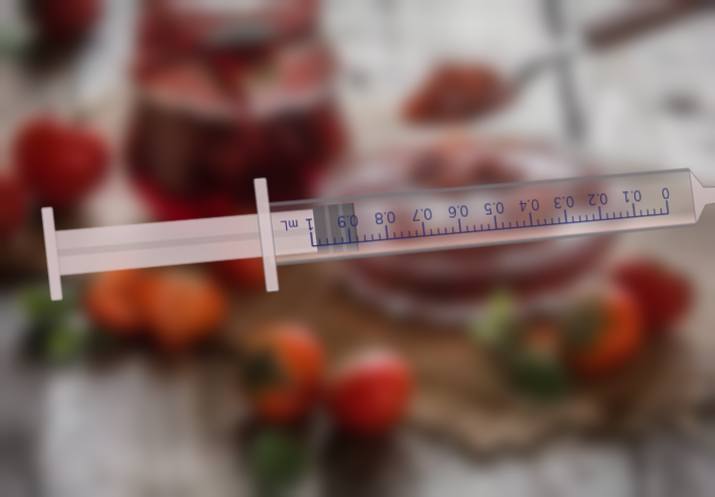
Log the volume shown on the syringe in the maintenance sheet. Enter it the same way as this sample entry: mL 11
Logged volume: mL 0.88
